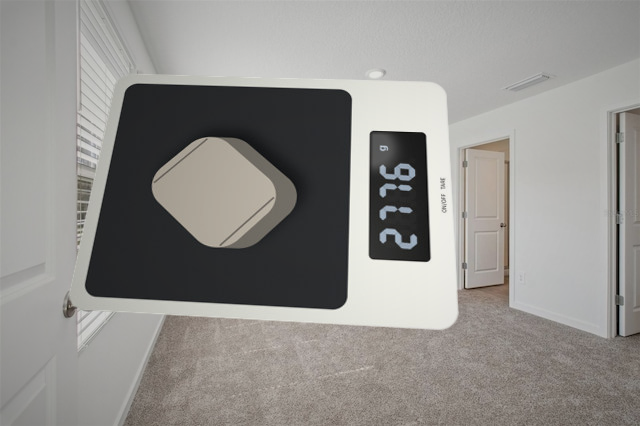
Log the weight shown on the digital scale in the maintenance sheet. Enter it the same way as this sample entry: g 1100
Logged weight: g 2776
